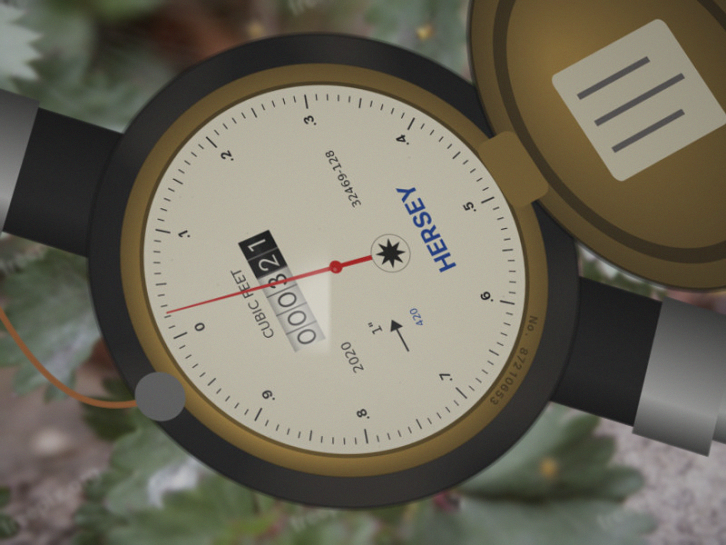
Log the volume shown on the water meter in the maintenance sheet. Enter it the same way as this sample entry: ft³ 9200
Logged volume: ft³ 321.02
